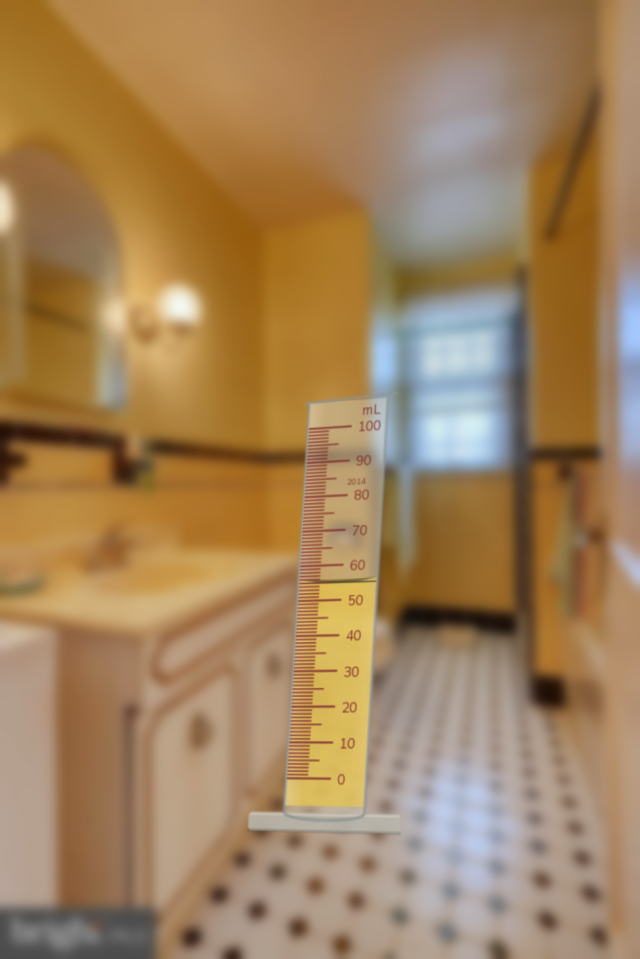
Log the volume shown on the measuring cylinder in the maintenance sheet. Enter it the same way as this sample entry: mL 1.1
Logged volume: mL 55
